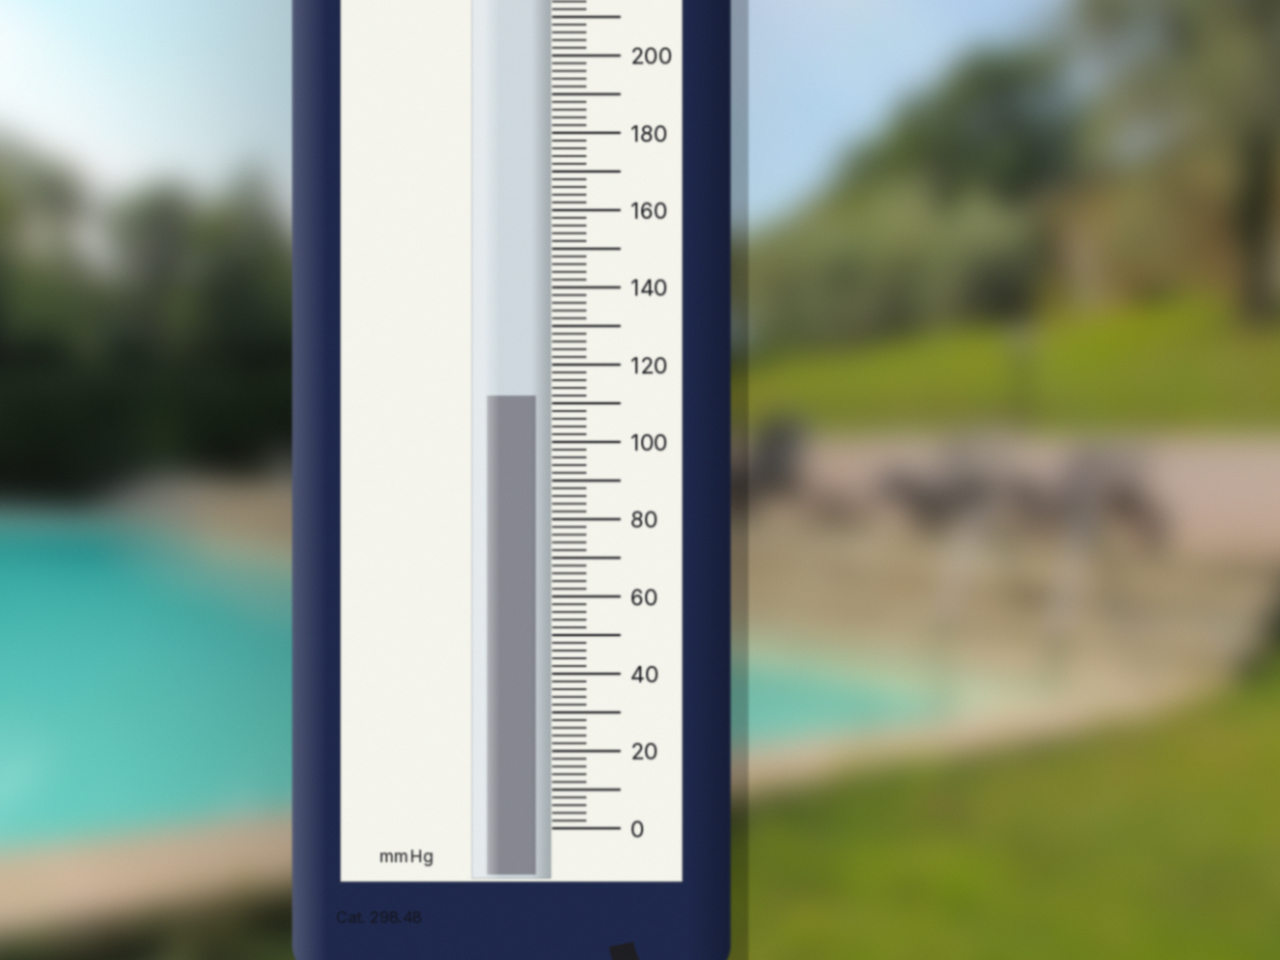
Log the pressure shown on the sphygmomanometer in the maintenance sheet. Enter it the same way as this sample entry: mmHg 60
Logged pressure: mmHg 112
